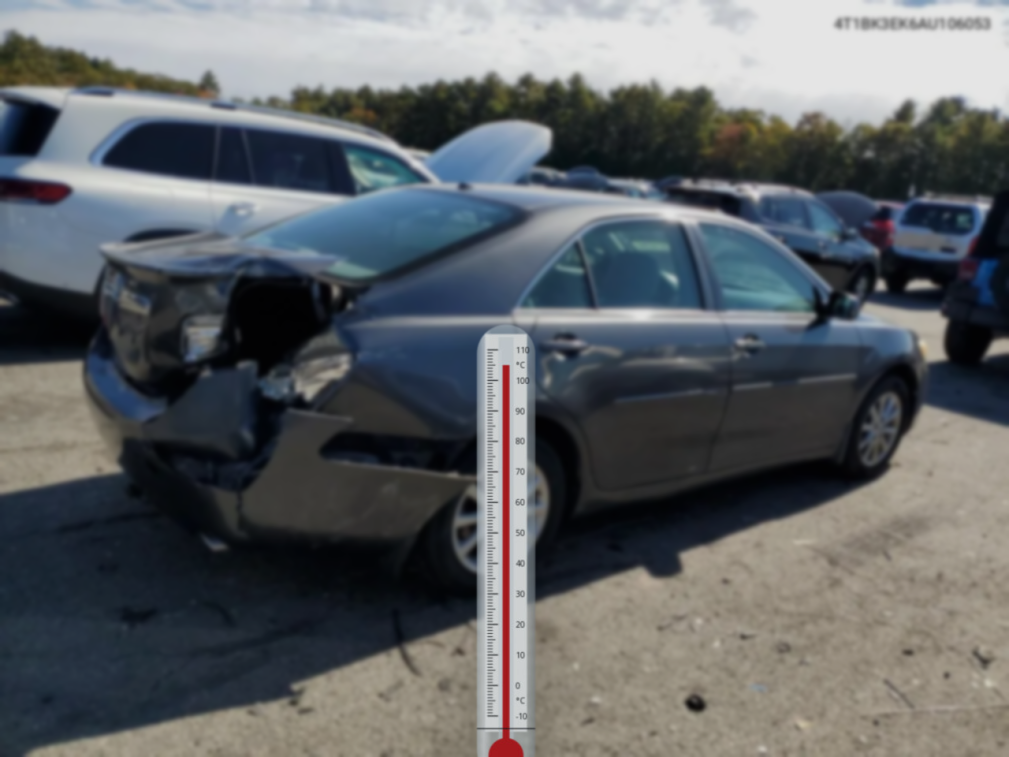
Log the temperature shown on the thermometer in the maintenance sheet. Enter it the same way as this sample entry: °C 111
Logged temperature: °C 105
